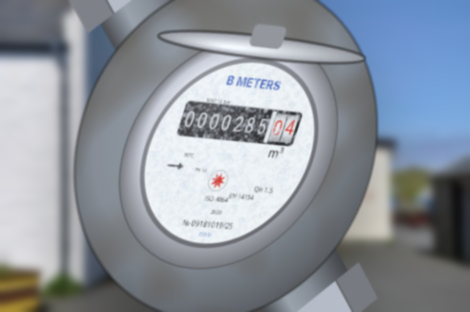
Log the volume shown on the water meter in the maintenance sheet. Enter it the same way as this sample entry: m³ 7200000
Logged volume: m³ 285.04
